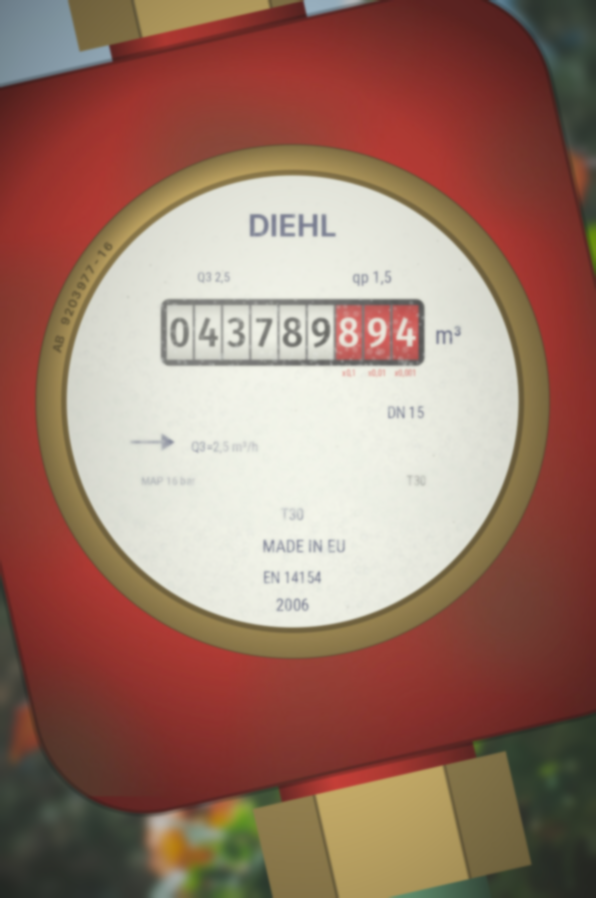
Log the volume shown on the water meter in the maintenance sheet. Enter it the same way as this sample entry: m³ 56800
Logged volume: m³ 43789.894
